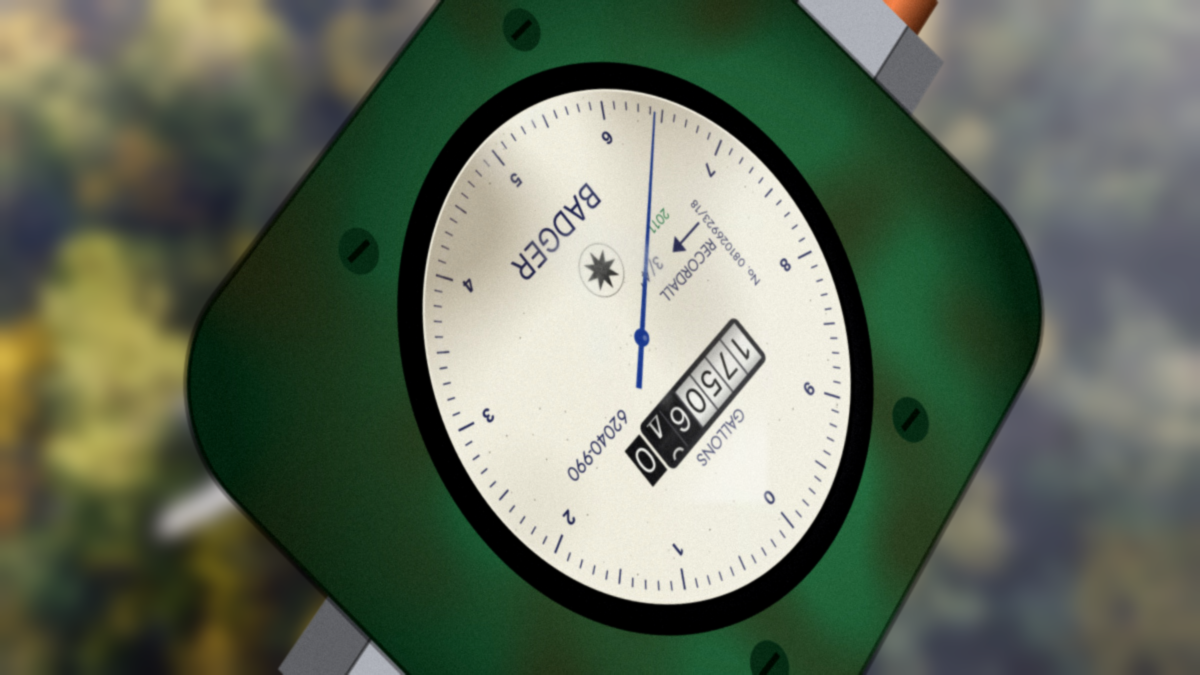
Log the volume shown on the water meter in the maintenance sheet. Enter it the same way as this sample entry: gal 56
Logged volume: gal 1750636.4
